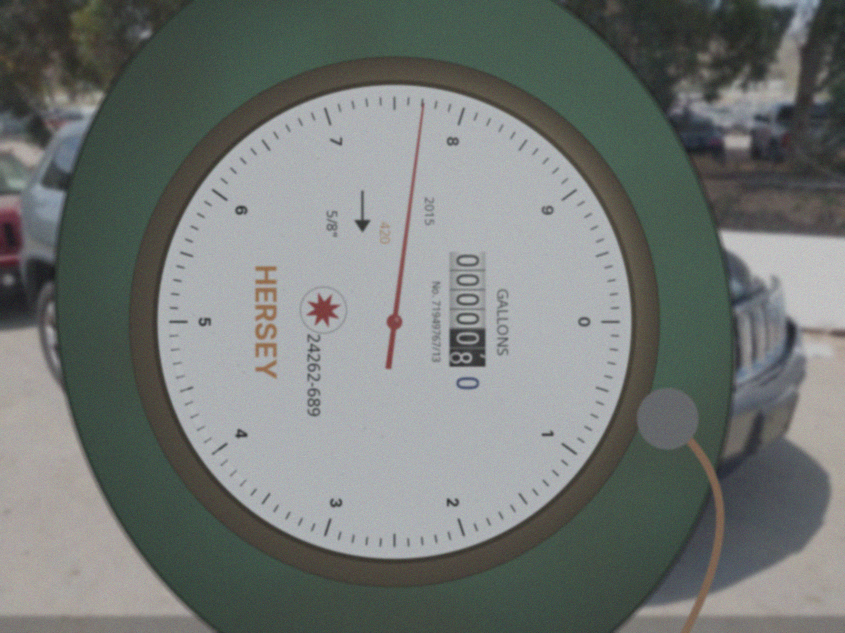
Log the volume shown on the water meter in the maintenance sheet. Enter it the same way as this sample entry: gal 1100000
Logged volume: gal 77.7
